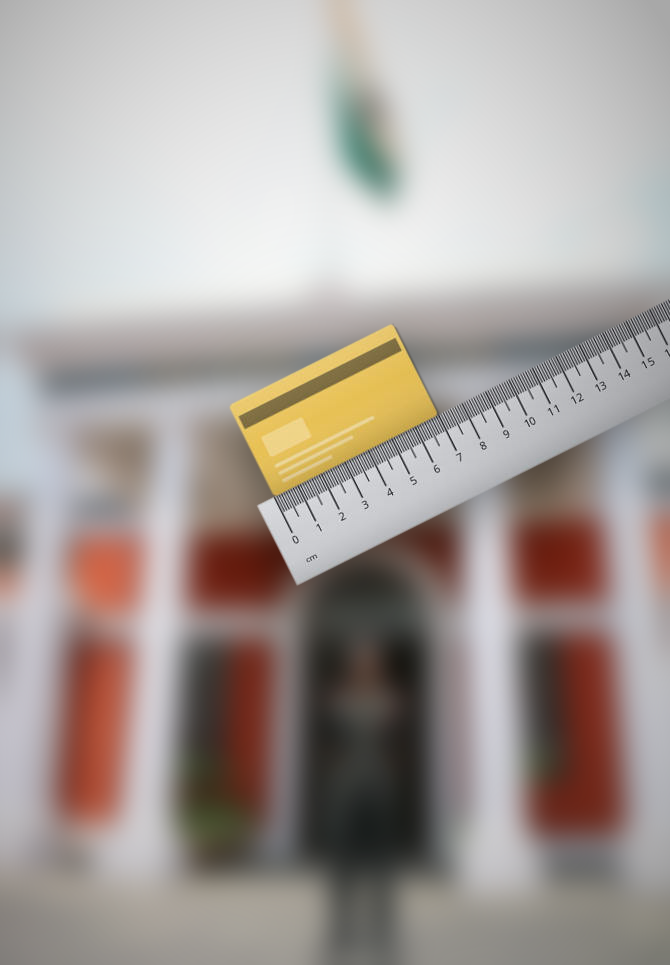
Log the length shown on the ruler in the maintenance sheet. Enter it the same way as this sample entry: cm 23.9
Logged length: cm 7
